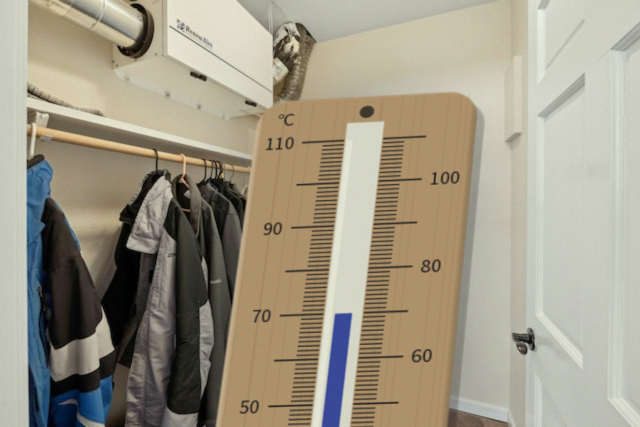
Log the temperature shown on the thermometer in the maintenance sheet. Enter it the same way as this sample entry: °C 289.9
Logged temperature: °C 70
